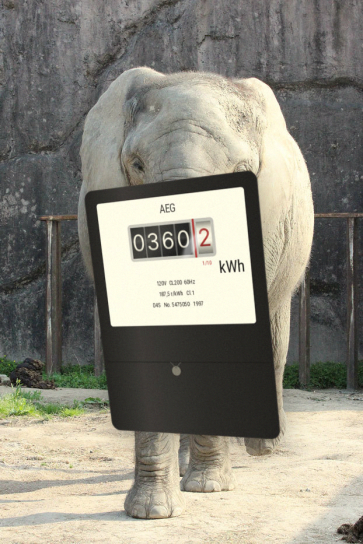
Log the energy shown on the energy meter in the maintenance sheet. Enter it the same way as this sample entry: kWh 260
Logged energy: kWh 360.2
